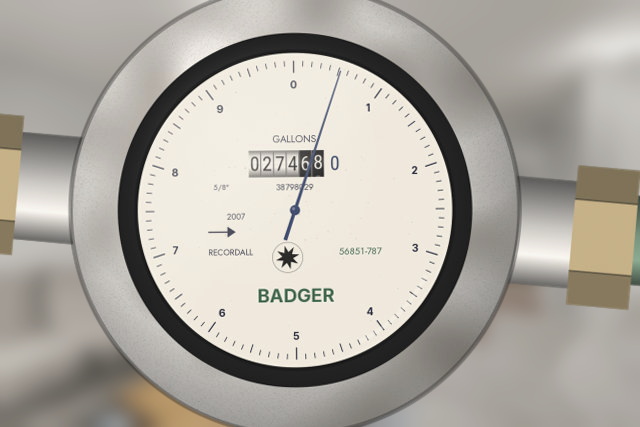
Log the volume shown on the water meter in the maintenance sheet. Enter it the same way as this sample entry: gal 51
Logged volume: gal 274680.5
